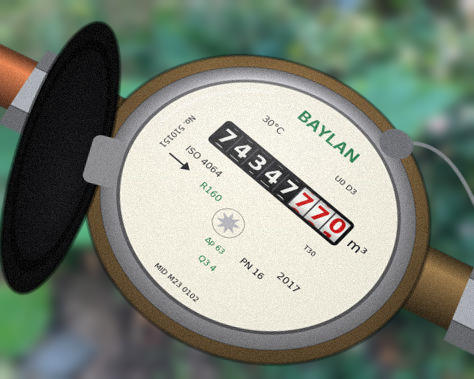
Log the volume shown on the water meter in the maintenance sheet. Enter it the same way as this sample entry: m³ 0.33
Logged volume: m³ 74347.770
